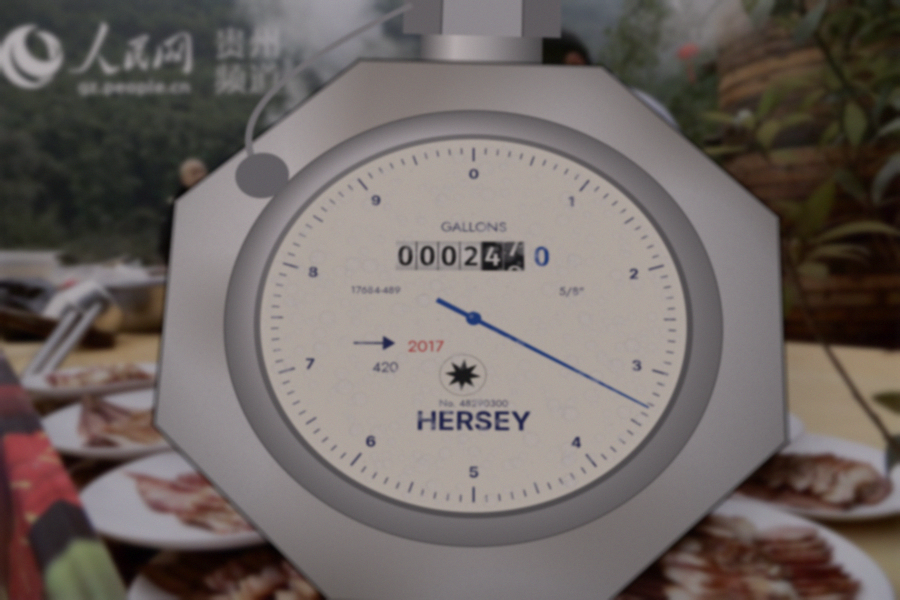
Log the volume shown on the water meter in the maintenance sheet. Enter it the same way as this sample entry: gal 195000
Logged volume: gal 2473.3
